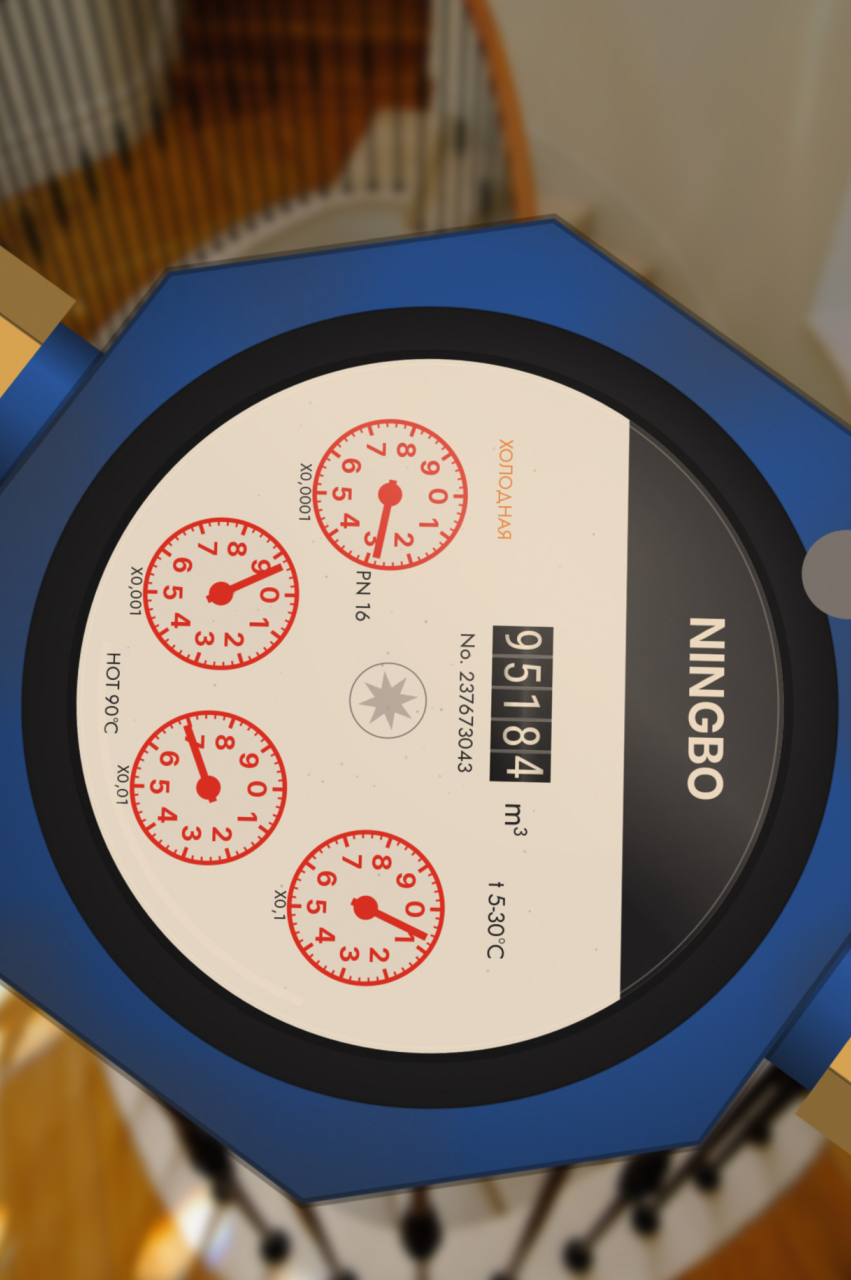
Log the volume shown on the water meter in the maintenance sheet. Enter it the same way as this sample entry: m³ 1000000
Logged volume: m³ 95184.0692
